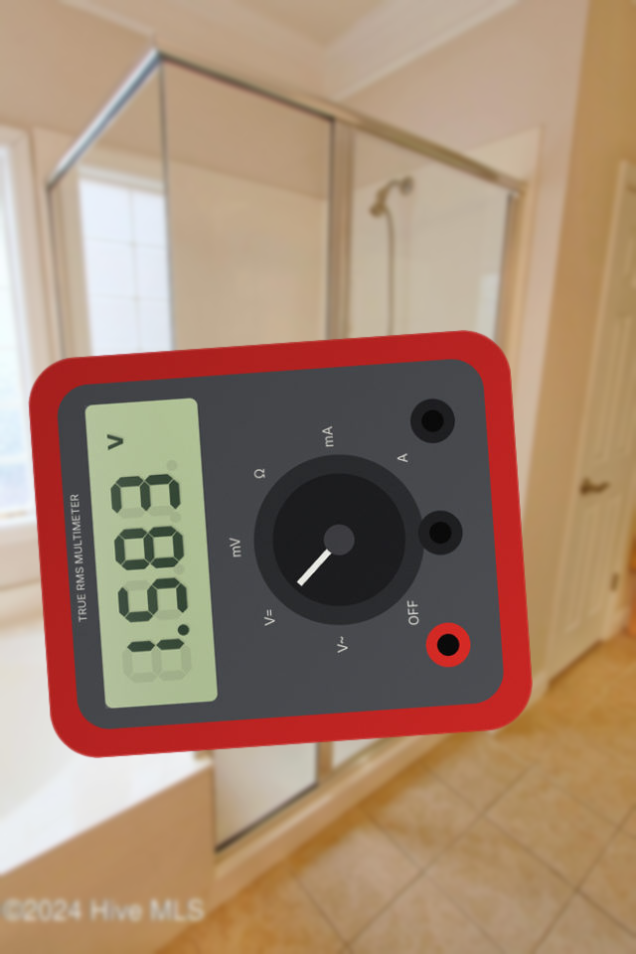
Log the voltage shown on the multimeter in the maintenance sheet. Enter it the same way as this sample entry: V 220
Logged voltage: V 1.583
